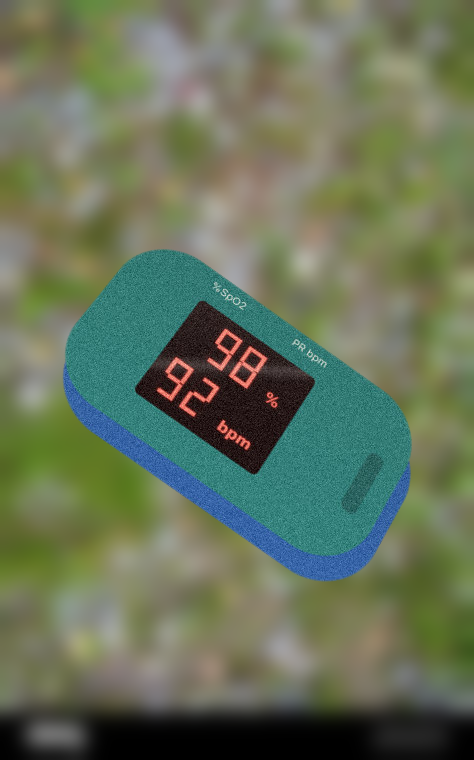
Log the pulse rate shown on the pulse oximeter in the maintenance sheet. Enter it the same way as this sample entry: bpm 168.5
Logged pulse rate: bpm 92
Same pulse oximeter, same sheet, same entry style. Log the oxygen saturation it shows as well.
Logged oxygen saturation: % 98
